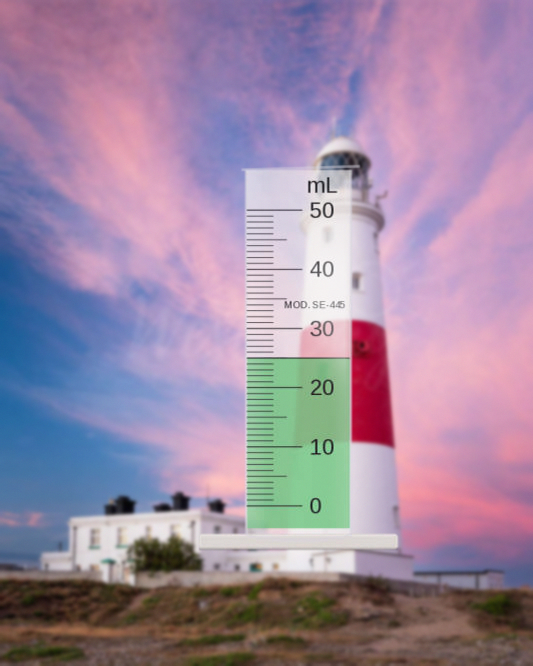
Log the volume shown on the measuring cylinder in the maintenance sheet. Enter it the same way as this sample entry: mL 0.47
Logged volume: mL 25
